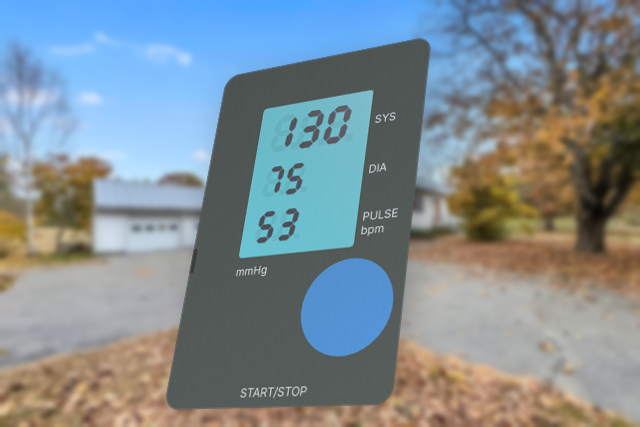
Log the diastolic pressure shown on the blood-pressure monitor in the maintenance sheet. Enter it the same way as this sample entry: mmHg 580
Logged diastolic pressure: mmHg 75
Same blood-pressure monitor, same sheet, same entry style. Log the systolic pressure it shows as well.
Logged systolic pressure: mmHg 130
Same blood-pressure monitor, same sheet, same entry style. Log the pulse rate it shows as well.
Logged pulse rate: bpm 53
